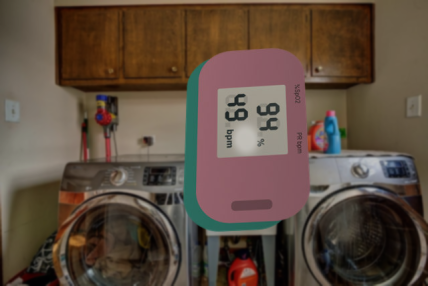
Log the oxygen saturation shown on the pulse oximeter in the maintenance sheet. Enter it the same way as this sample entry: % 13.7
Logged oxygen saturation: % 94
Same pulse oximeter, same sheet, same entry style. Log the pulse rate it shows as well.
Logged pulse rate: bpm 49
